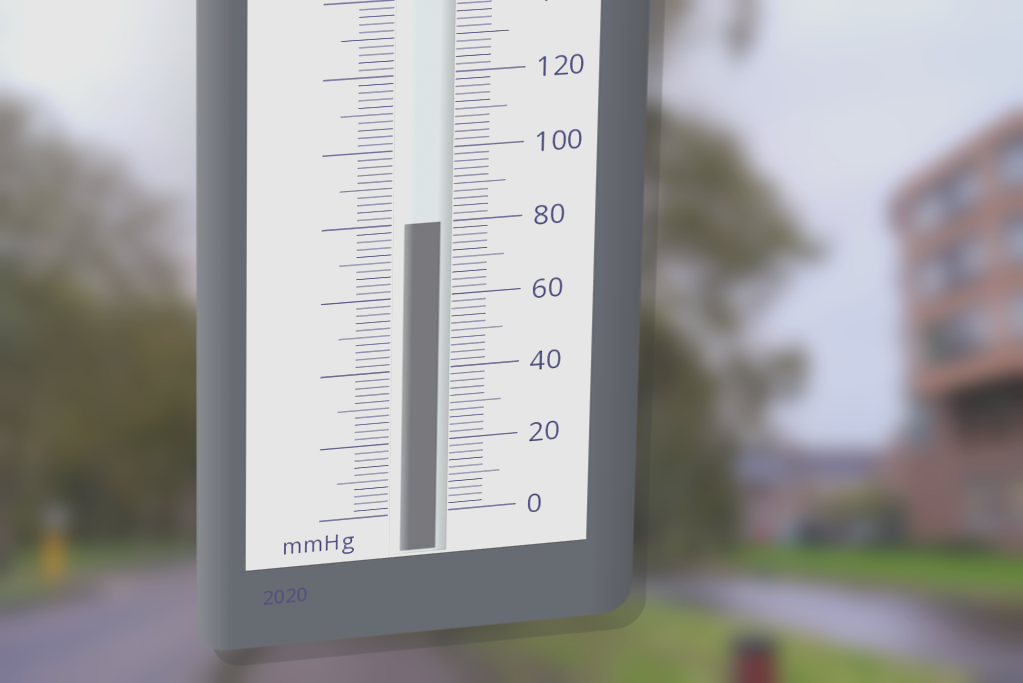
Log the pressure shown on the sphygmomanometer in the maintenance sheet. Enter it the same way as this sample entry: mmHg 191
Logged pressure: mmHg 80
